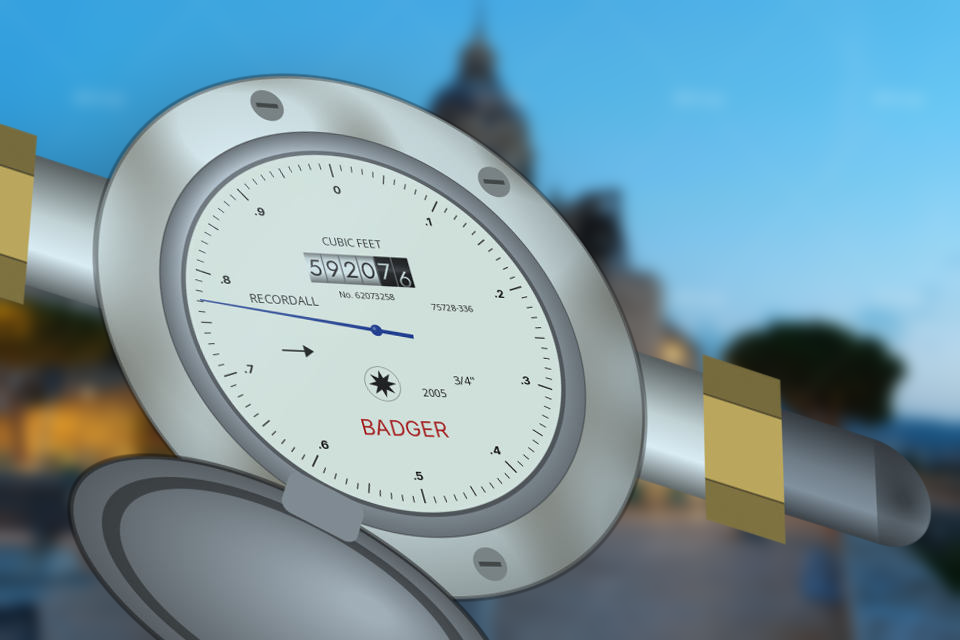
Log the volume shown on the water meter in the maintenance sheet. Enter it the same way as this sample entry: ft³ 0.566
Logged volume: ft³ 592075.77
